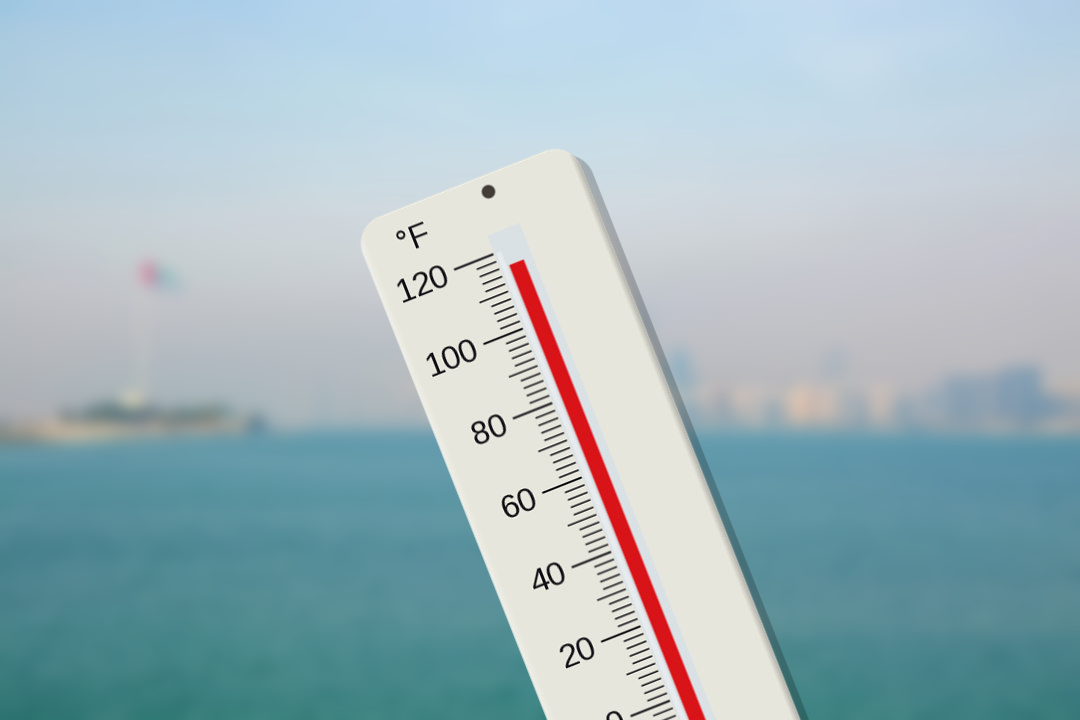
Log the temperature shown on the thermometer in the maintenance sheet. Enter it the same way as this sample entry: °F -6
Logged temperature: °F 116
